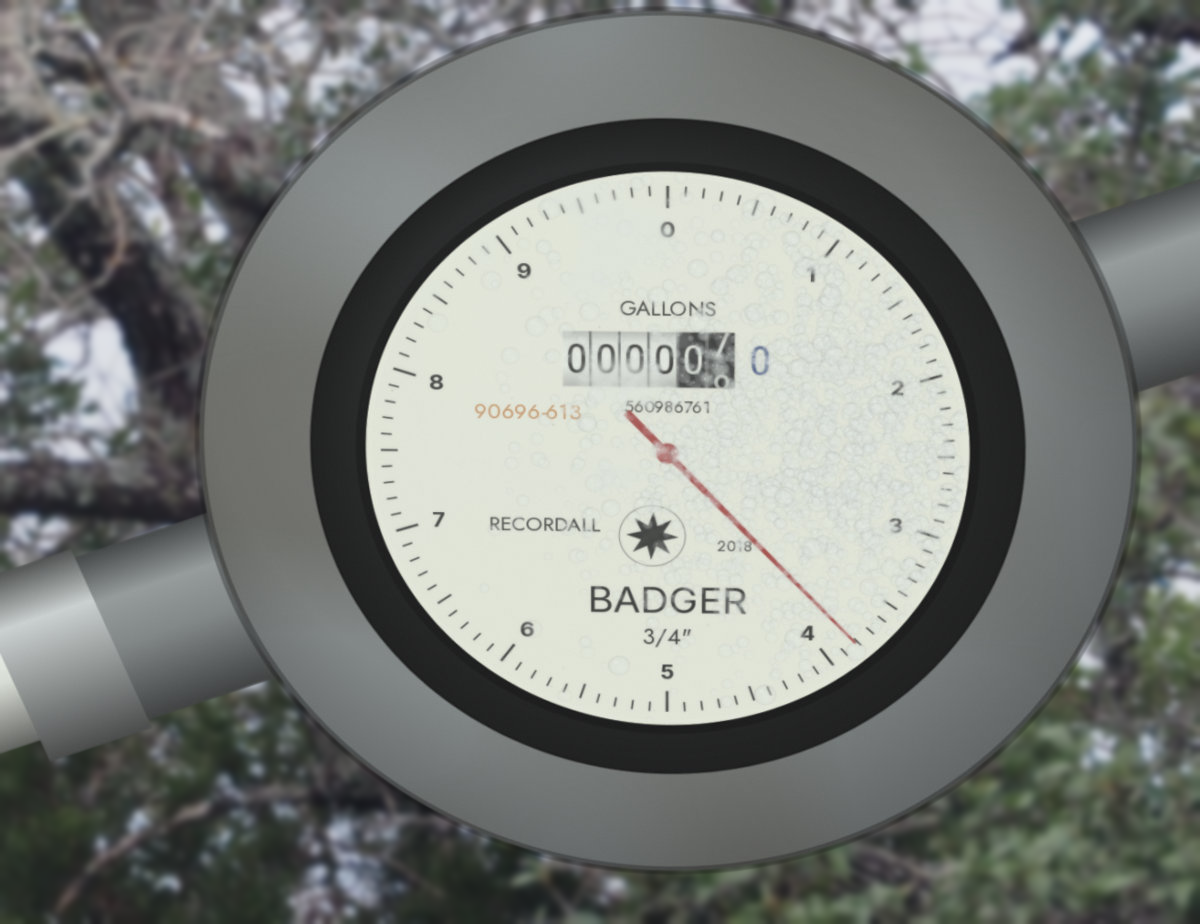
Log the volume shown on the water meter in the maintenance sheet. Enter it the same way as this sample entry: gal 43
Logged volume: gal 73.8
